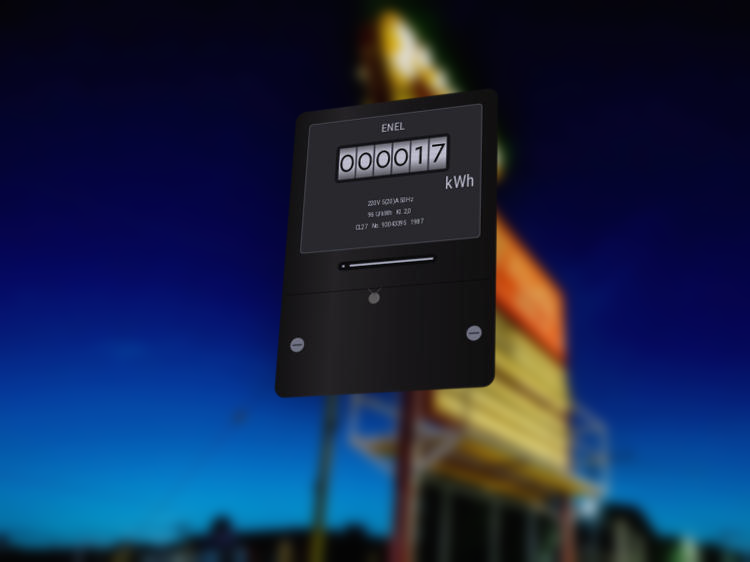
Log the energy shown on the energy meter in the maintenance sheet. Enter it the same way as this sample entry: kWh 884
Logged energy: kWh 17
